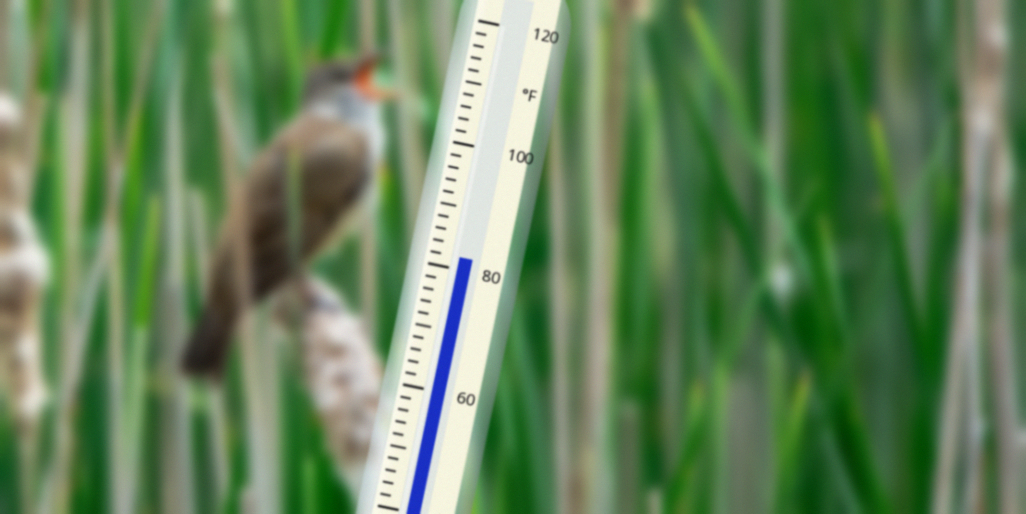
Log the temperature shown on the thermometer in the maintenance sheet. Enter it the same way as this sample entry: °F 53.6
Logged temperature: °F 82
